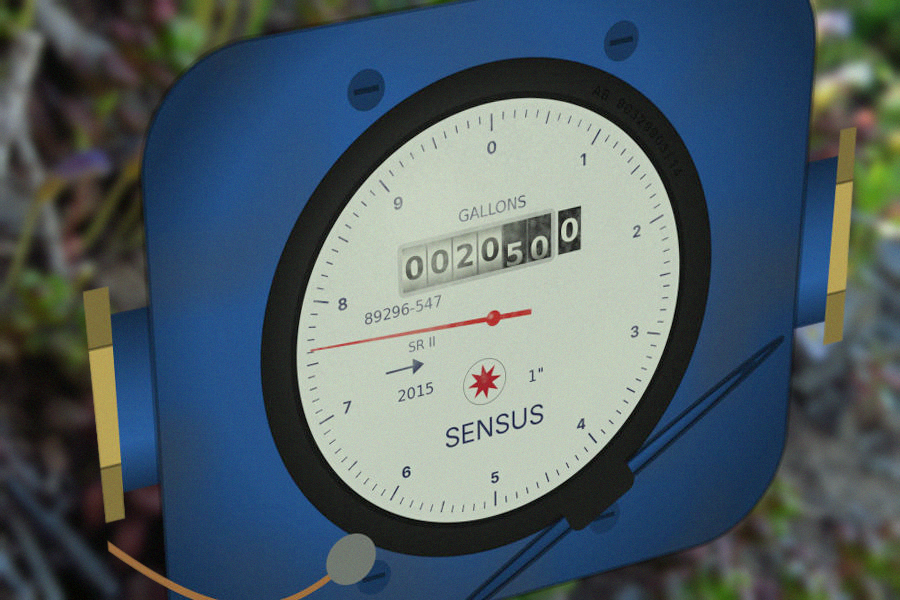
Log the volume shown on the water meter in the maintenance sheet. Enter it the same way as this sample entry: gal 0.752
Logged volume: gal 20497.6
